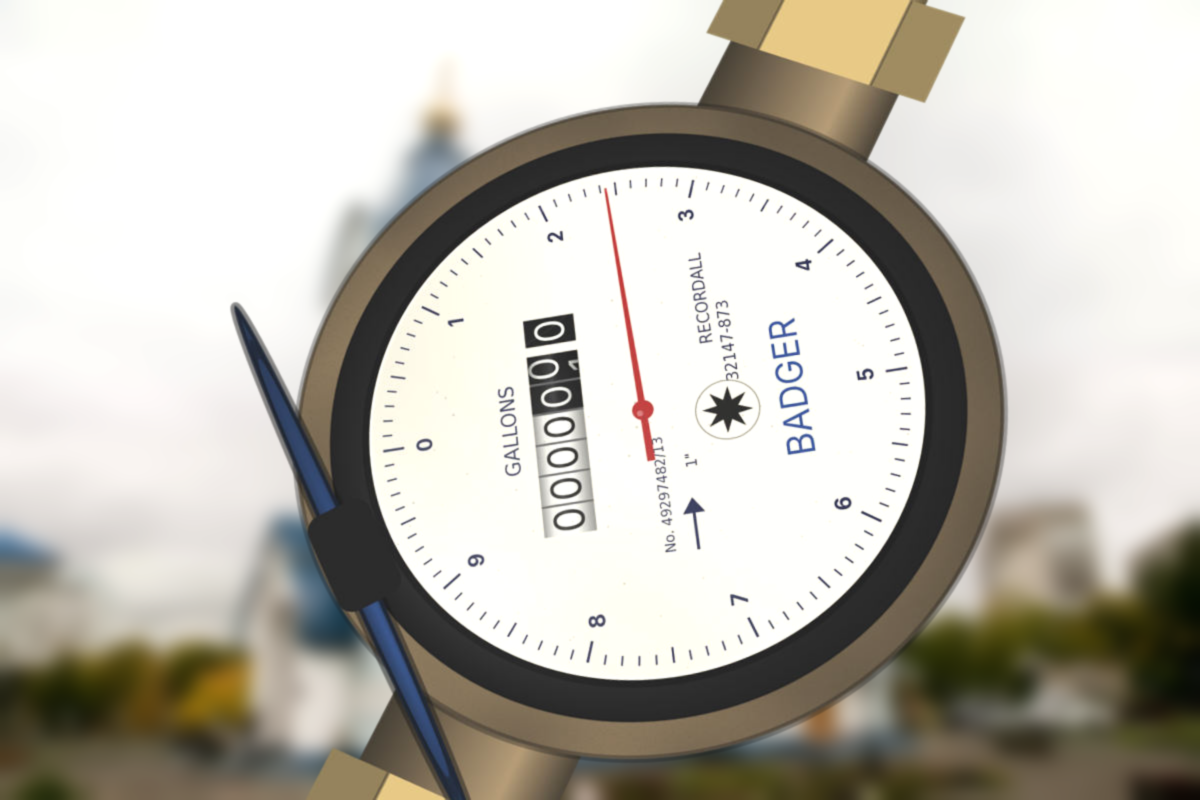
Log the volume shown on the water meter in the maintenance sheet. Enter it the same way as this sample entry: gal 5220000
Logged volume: gal 2.4
